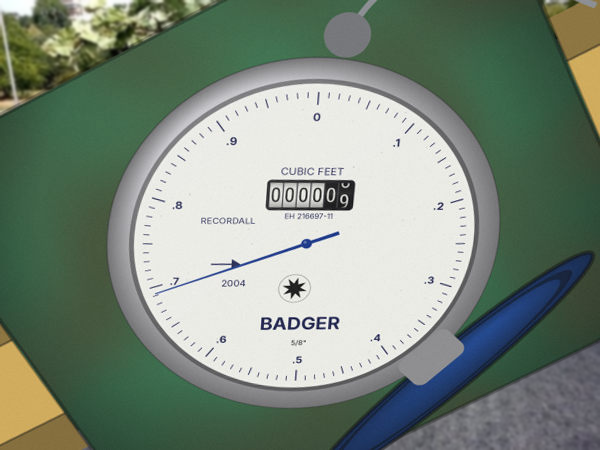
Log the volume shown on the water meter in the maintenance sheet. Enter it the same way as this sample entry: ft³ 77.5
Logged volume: ft³ 8.69
